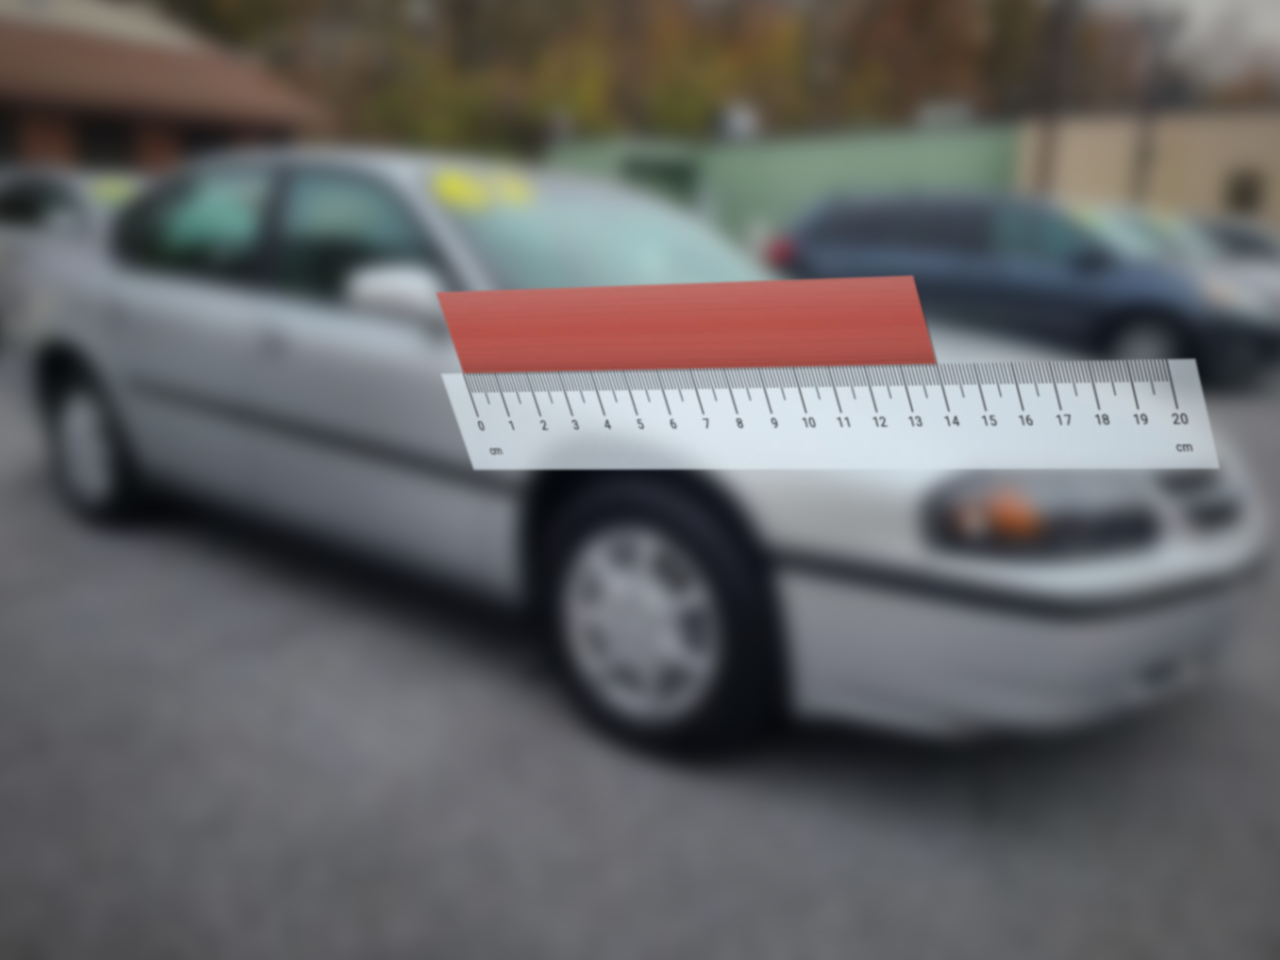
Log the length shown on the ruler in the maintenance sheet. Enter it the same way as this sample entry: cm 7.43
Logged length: cm 14
